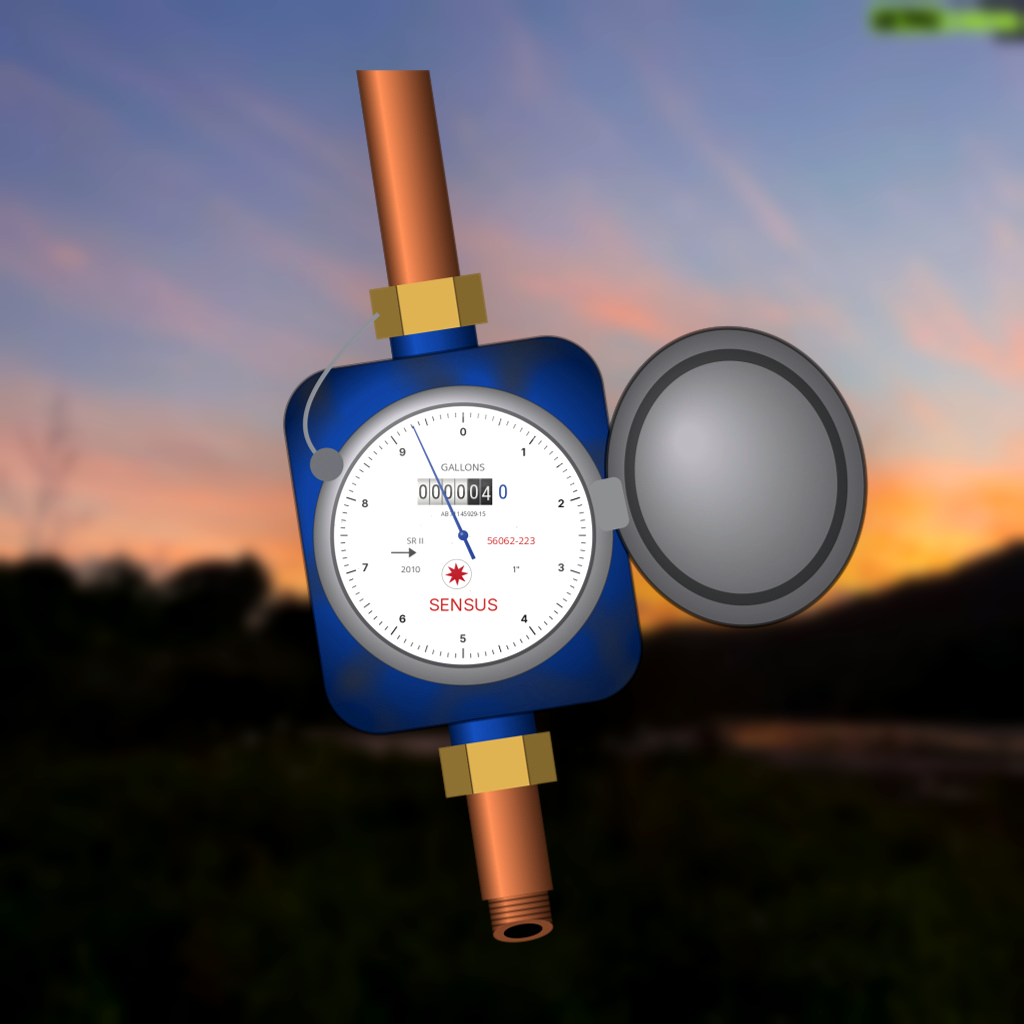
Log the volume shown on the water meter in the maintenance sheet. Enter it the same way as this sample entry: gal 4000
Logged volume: gal 39.3
